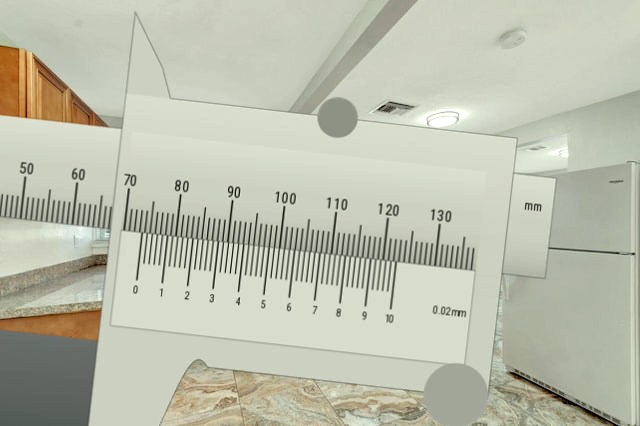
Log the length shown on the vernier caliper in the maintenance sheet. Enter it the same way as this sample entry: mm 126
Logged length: mm 73.5
